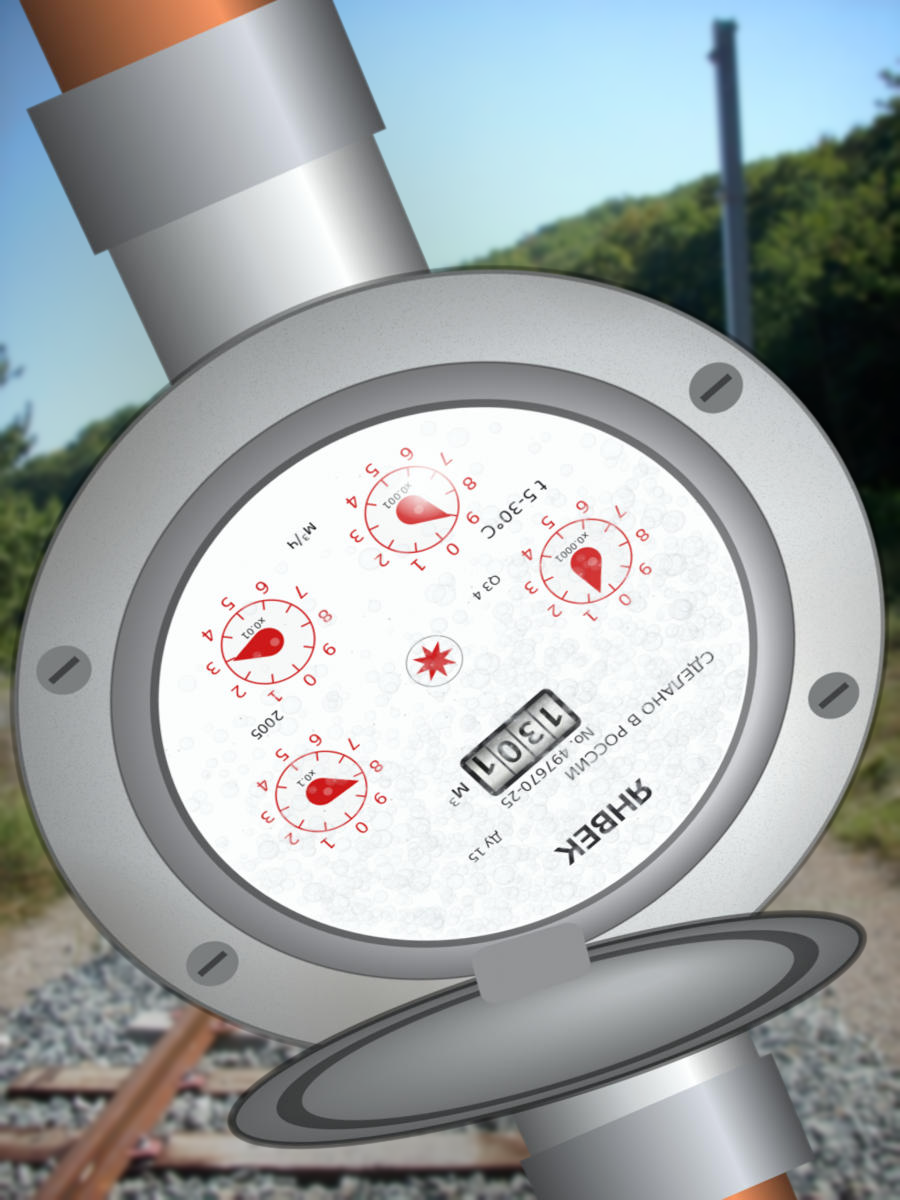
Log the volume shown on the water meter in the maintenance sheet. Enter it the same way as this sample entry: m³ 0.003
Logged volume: m³ 1300.8290
